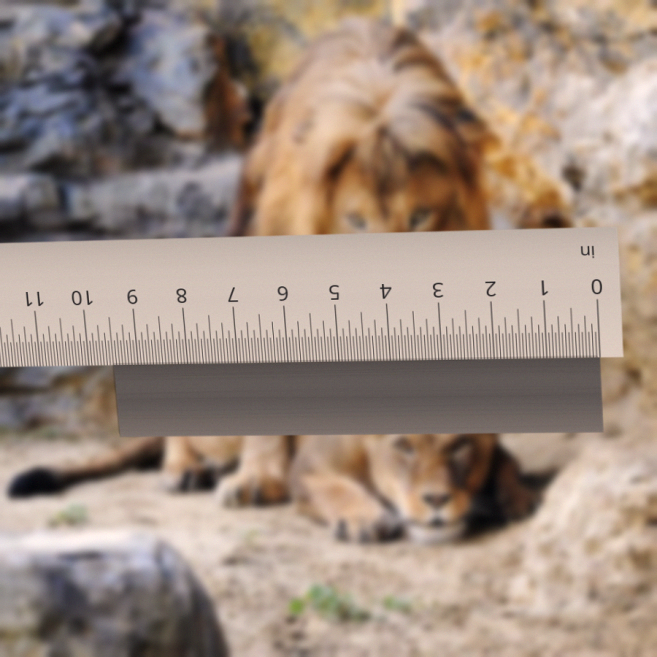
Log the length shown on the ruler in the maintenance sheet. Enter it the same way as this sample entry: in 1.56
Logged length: in 9.5
